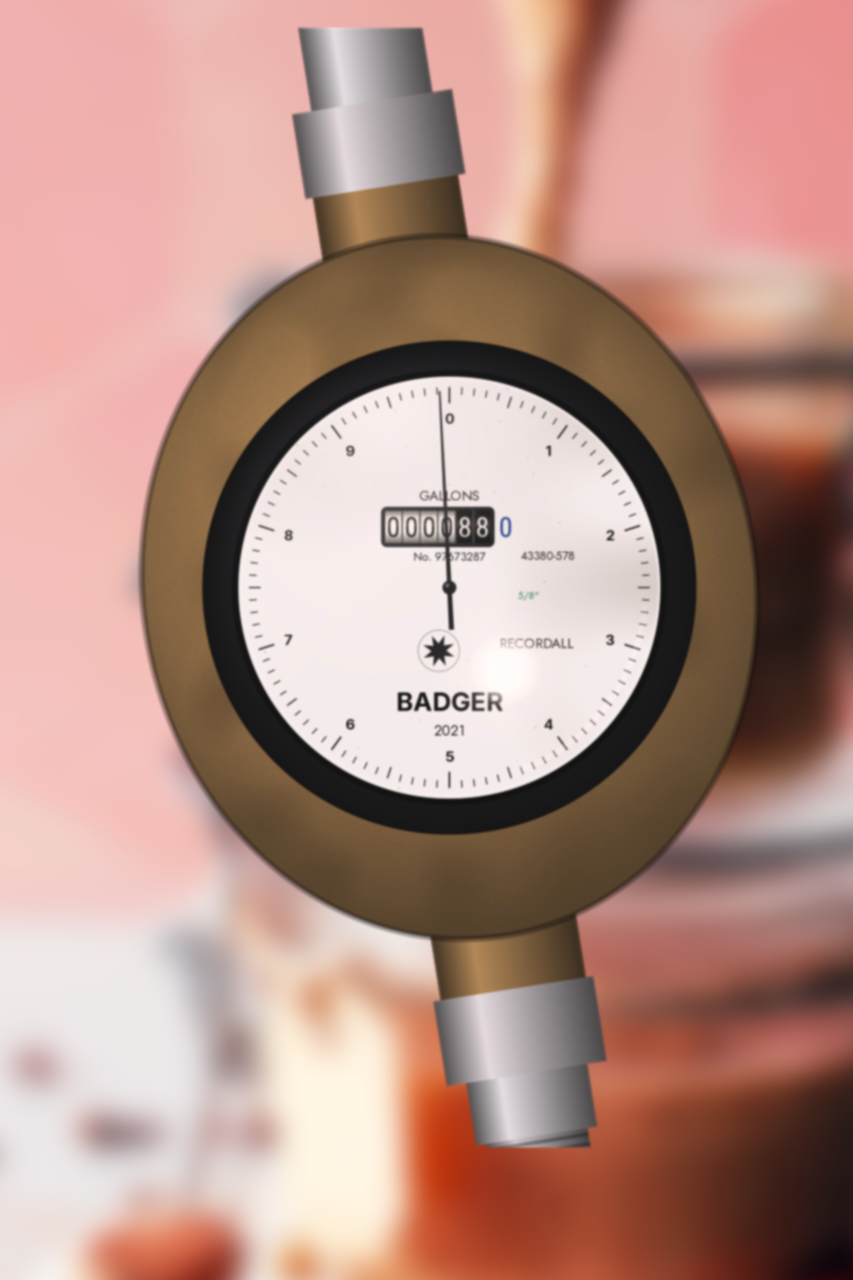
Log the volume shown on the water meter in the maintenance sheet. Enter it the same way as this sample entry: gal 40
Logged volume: gal 879.9
